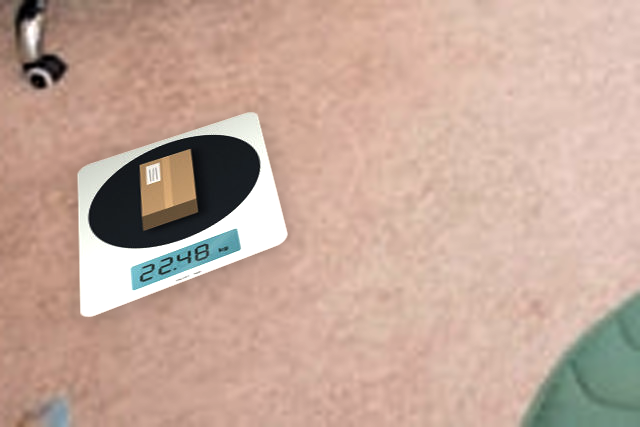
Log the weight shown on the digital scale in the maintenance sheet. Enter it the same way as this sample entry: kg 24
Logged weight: kg 22.48
